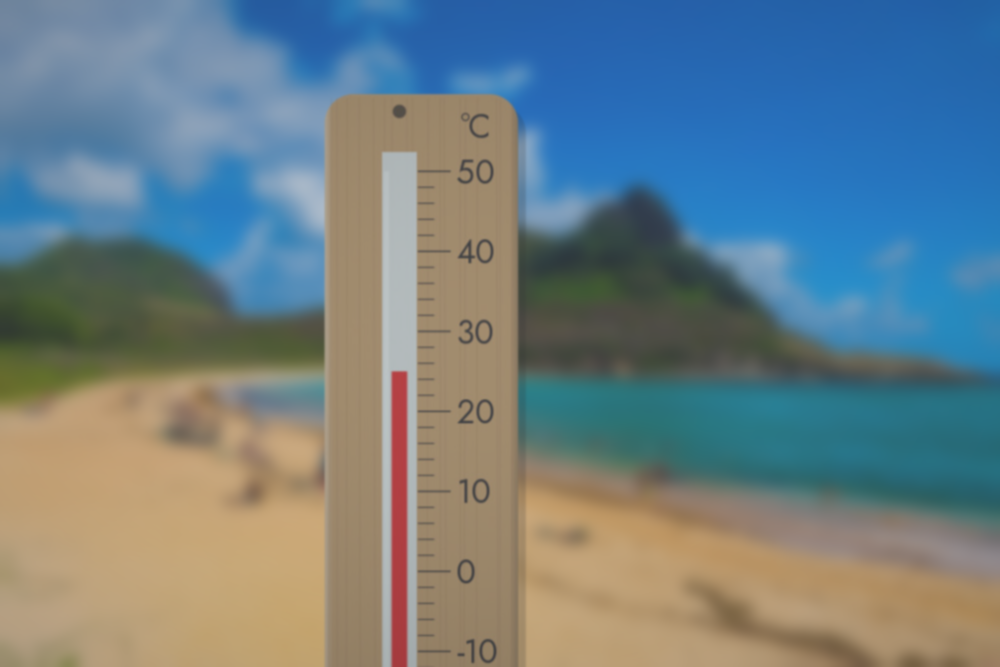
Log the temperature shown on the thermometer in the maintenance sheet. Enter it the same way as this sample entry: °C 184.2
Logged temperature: °C 25
